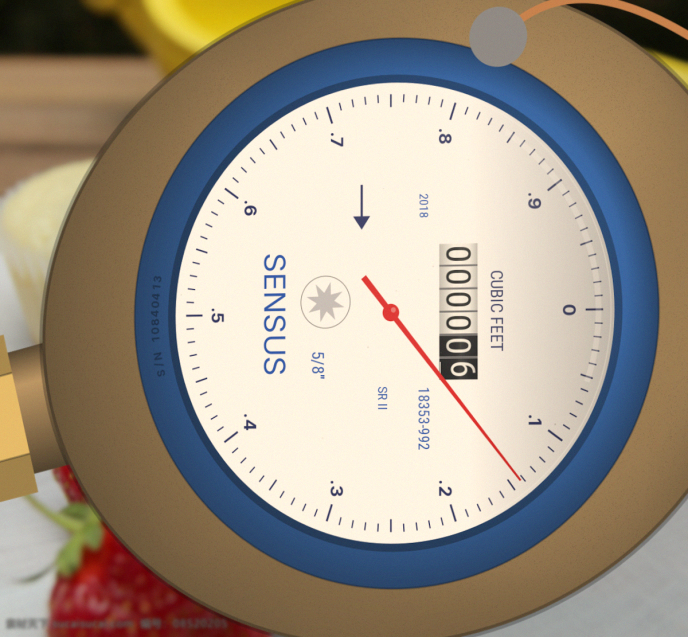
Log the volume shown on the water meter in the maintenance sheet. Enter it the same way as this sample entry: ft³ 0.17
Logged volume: ft³ 6.14
